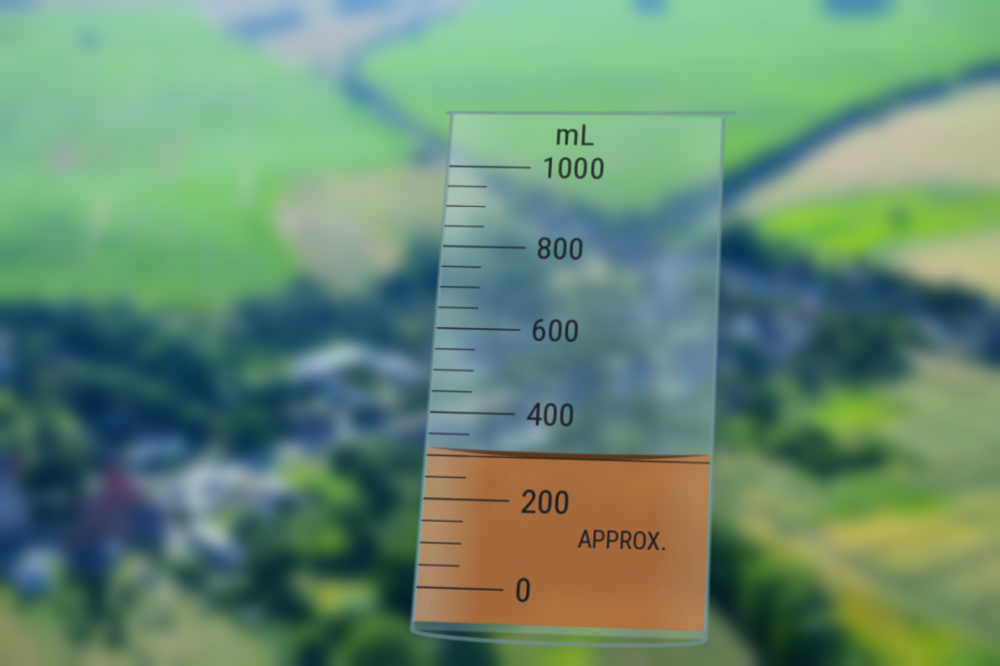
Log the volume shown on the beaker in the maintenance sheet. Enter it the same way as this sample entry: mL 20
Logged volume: mL 300
